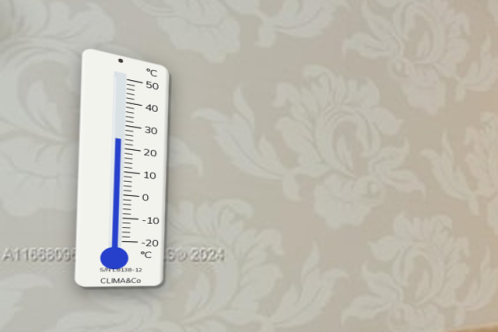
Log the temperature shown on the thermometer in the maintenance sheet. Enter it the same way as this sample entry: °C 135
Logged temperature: °C 24
